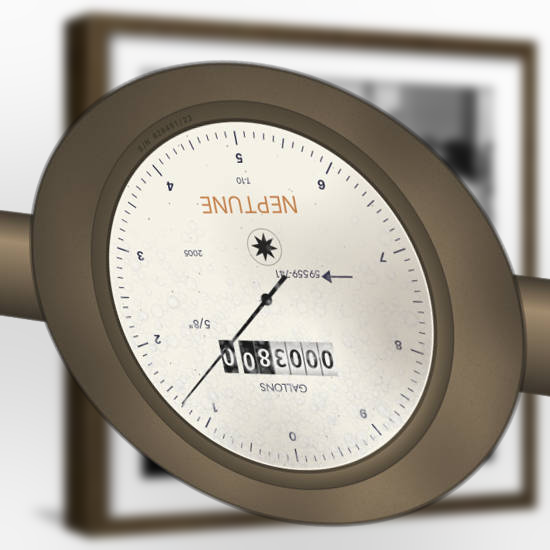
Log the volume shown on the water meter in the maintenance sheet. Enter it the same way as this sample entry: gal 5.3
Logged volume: gal 3801.3
